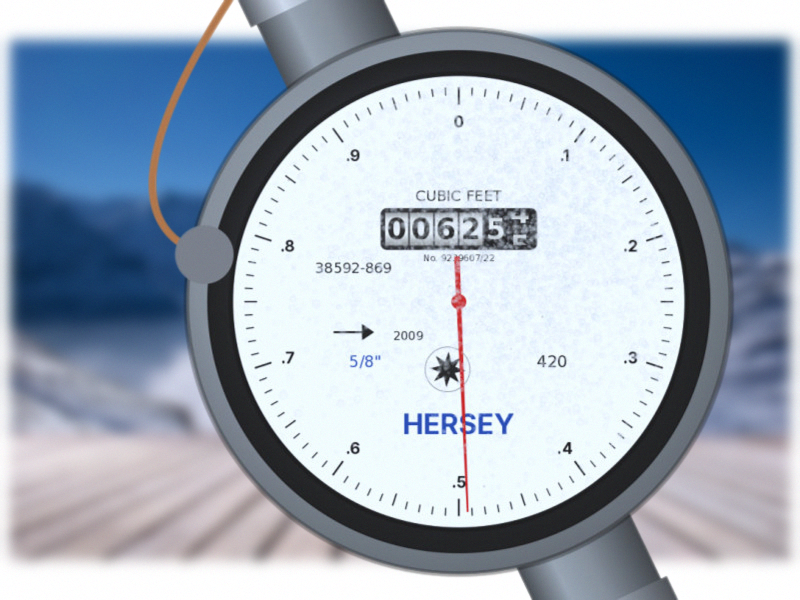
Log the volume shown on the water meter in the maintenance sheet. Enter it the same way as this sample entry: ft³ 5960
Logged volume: ft³ 6254.49
